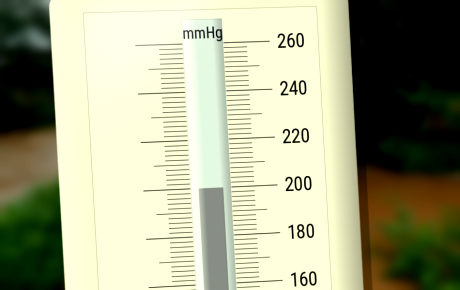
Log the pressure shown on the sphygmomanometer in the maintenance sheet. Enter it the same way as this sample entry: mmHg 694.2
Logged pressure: mmHg 200
